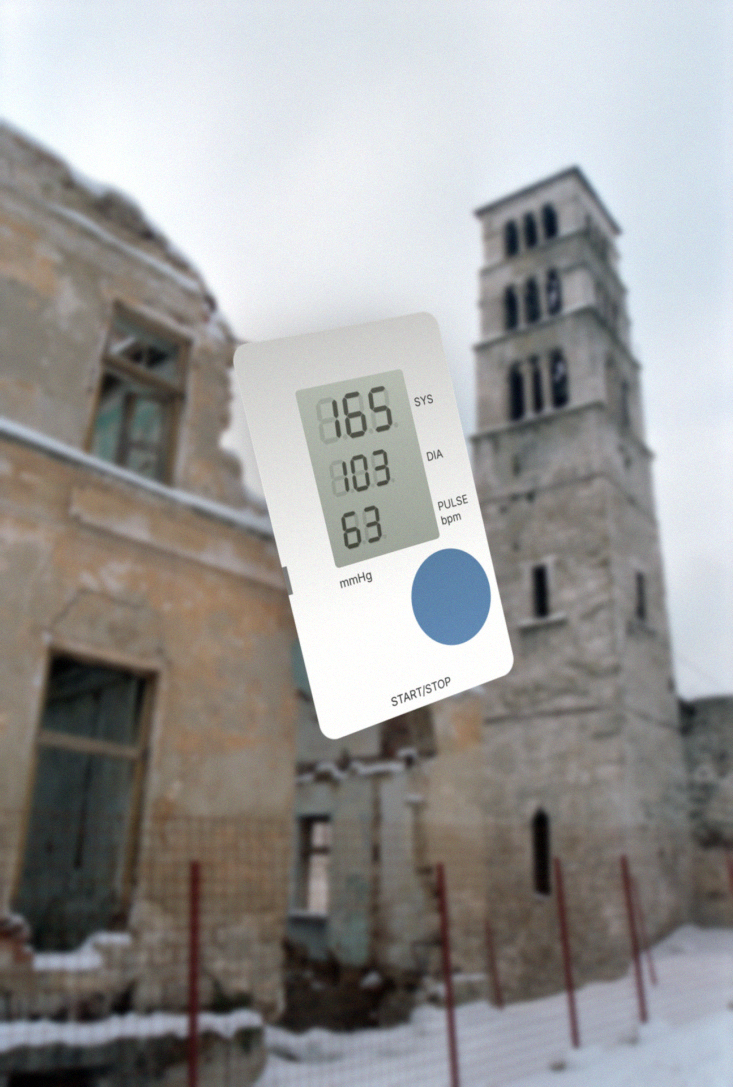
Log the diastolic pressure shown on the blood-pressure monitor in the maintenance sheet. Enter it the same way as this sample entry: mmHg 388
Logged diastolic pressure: mmHg 103
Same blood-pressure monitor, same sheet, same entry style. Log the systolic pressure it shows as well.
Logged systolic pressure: mmHg 165
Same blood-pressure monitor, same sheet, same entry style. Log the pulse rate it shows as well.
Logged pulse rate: bpm 63
